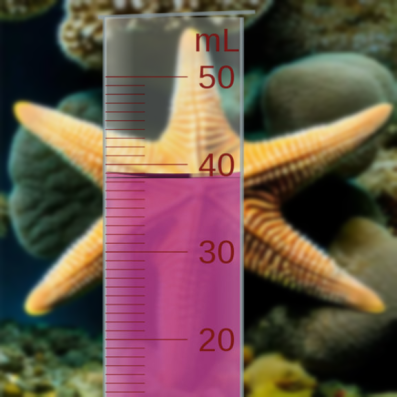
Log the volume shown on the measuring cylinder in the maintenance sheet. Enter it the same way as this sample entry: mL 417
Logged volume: mL 38.5
